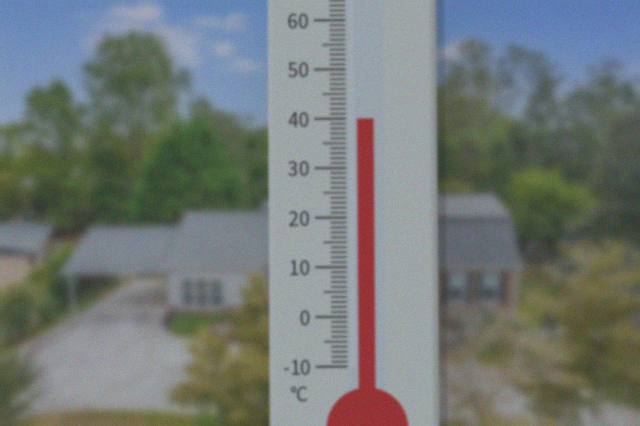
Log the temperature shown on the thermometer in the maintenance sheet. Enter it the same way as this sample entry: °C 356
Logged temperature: °C 40
